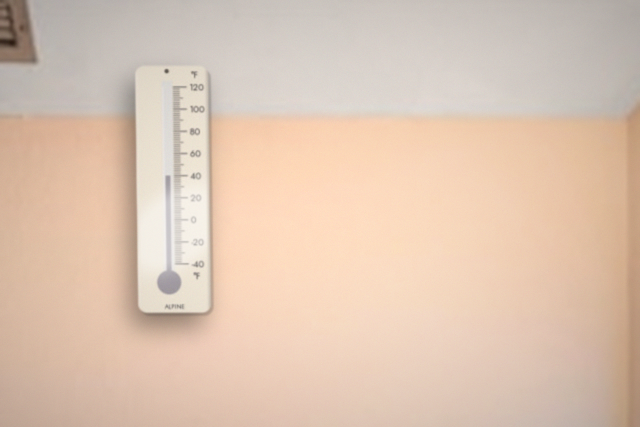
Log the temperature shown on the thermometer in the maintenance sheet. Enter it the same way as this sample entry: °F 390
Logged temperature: °F 40
